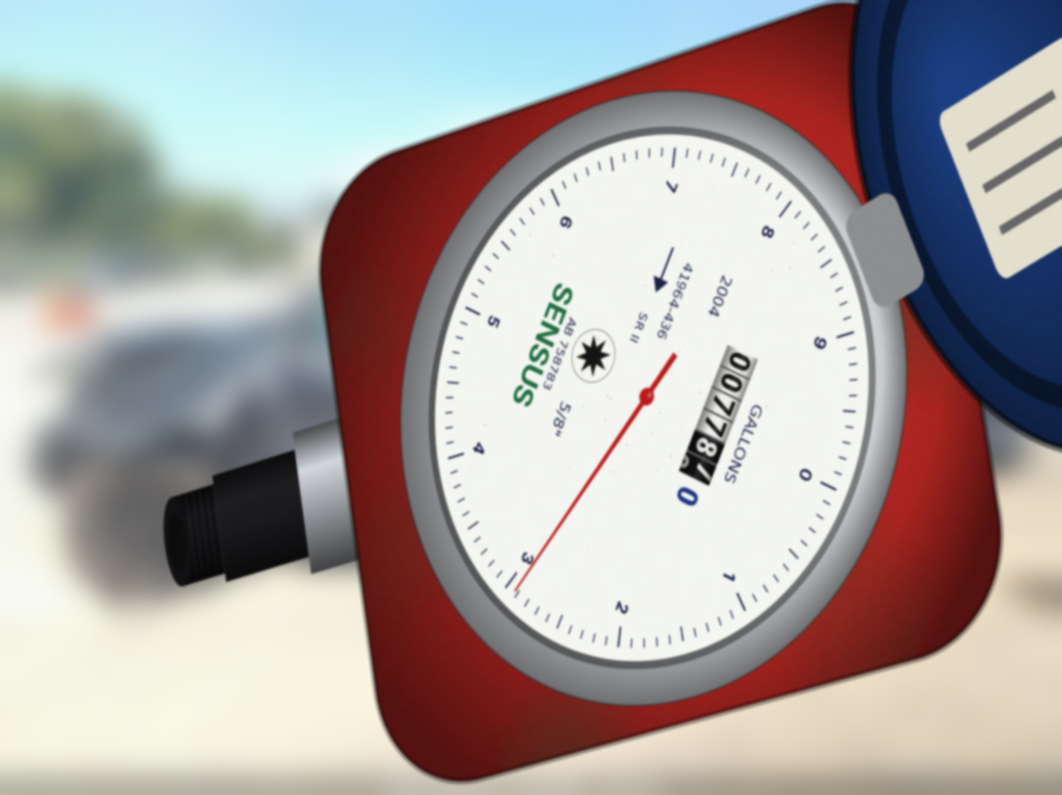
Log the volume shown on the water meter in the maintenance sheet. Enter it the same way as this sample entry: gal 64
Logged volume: gal 77872.9
